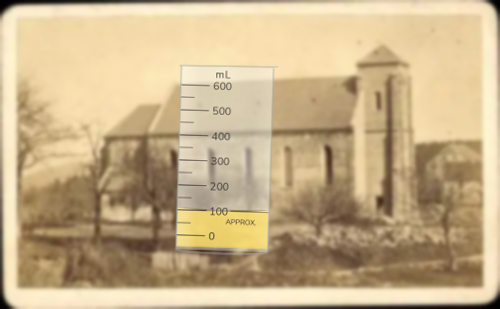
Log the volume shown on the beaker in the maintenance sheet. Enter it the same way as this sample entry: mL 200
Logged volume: mL 100
